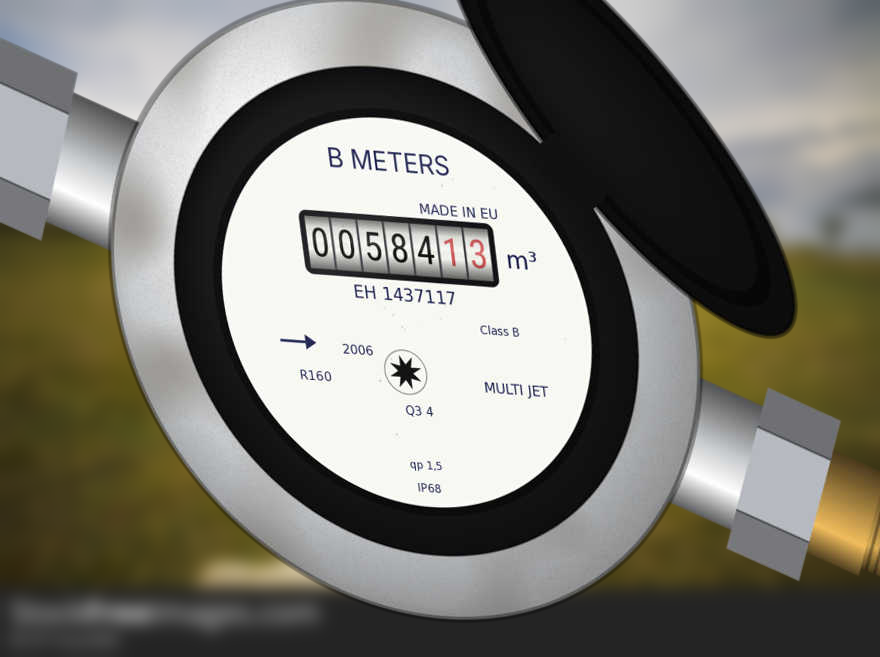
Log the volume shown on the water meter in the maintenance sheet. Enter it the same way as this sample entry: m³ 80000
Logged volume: m³ 584.13
